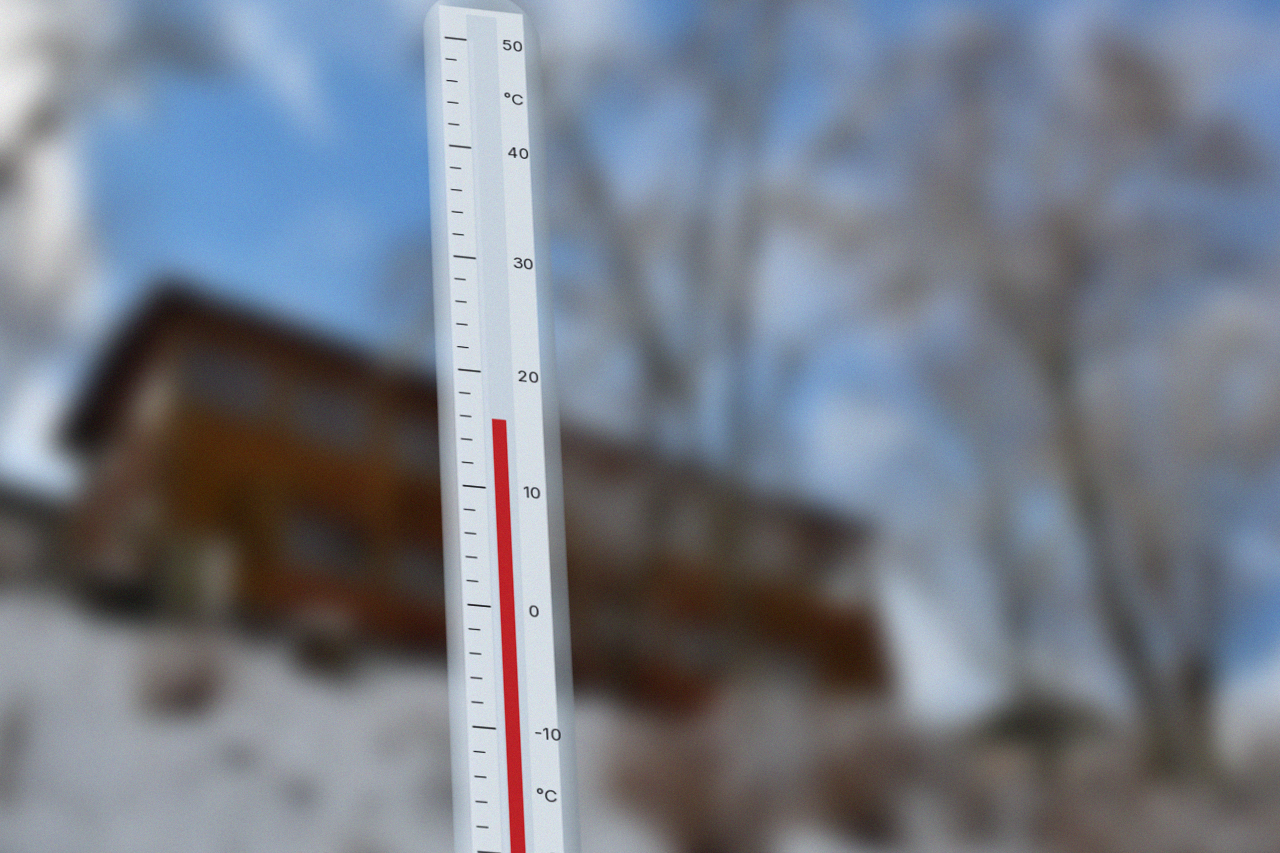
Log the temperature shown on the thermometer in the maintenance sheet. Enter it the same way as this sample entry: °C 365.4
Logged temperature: °C 16
